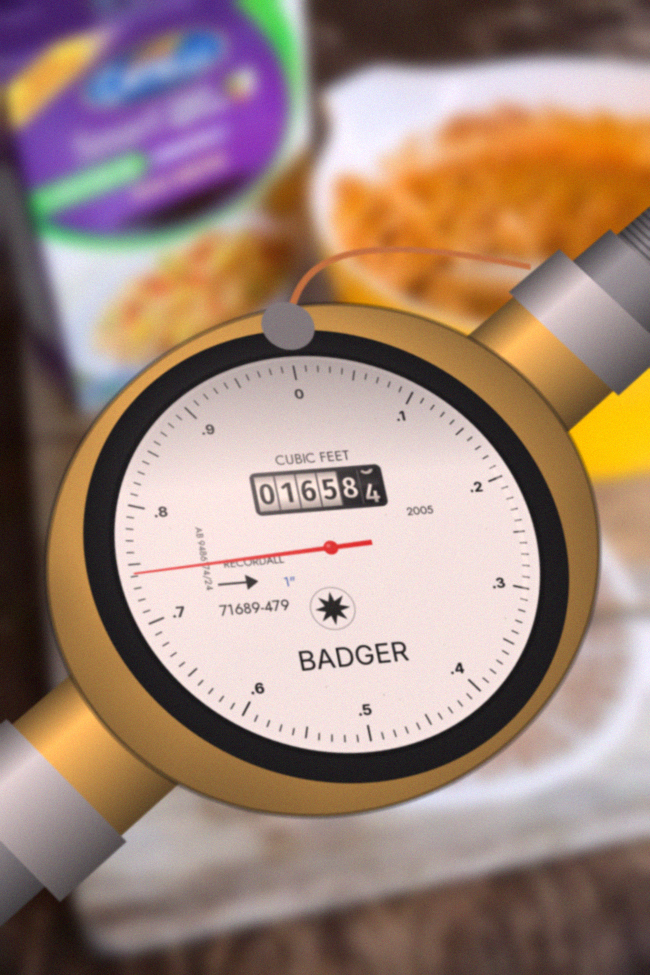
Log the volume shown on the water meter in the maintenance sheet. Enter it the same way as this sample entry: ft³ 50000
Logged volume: ft³ 16583.74
